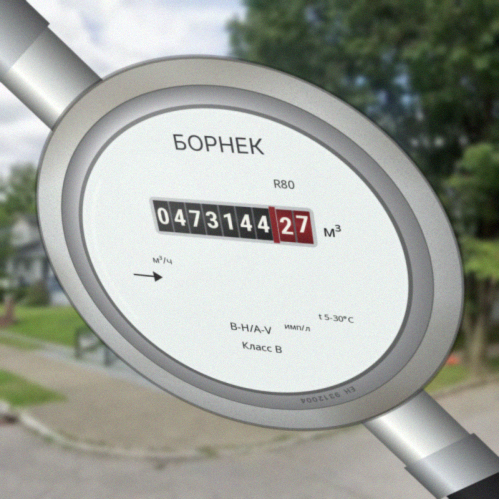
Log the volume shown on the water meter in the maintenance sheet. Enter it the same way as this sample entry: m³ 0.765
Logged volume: m³ 473144.27
